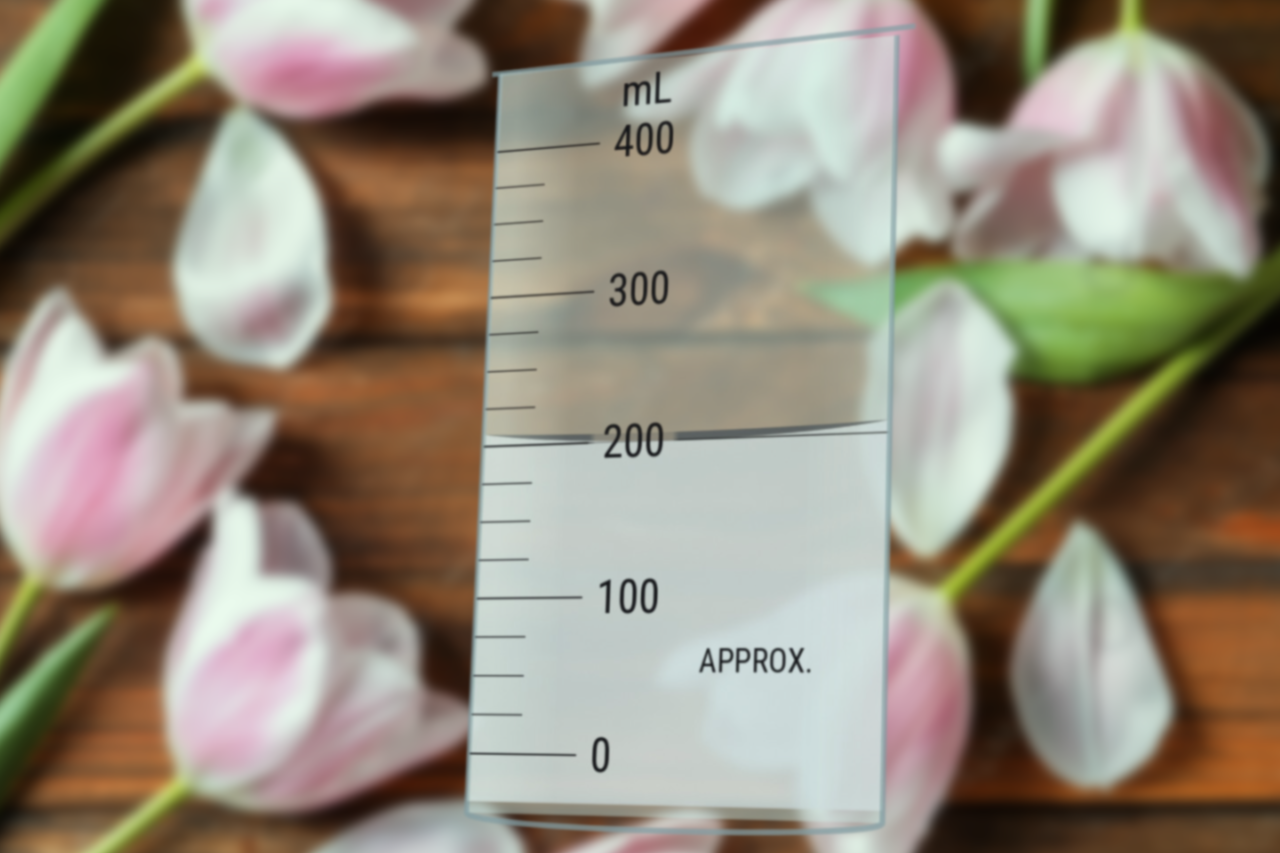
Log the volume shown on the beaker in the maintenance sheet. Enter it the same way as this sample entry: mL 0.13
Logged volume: mL 200
